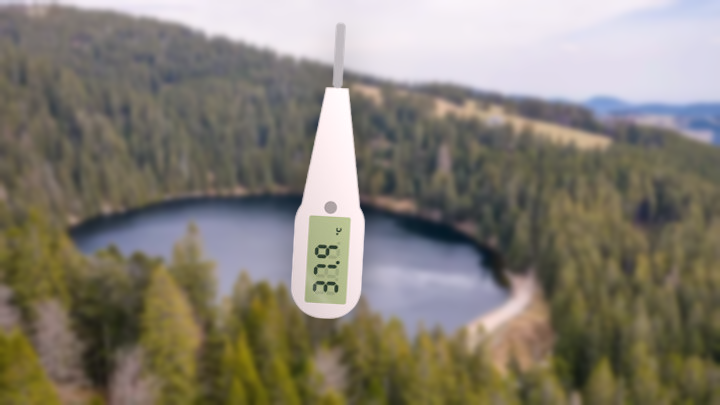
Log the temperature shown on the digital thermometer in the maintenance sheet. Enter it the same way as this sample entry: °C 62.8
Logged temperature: °C 37.9
